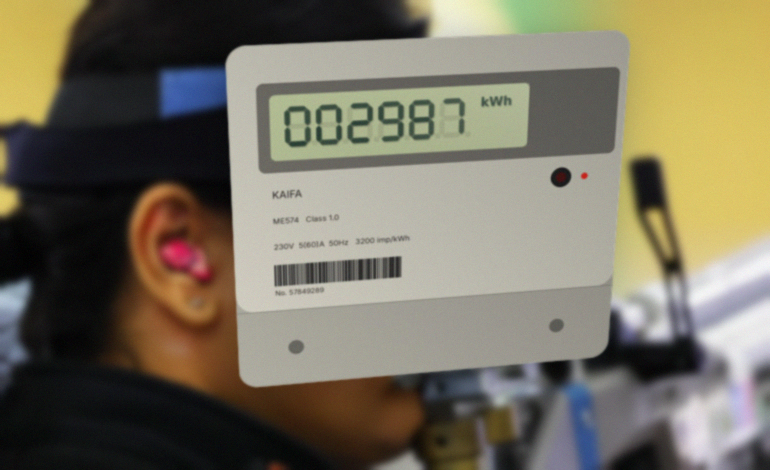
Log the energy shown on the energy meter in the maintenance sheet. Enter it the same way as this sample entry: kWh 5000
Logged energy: kWh 2987
